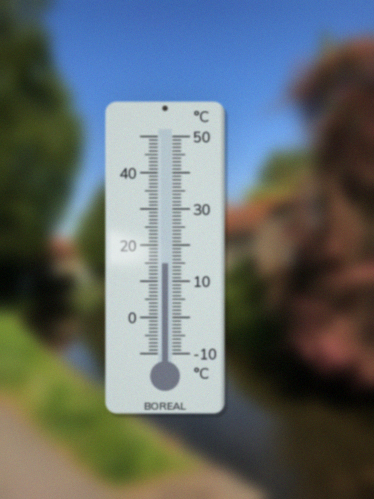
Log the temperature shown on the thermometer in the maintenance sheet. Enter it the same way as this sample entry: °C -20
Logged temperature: °C 15
